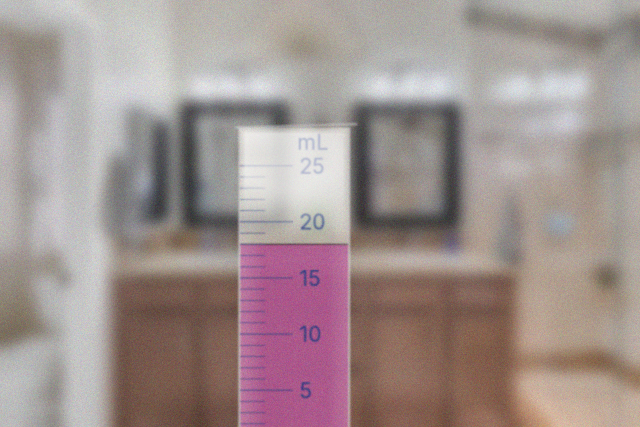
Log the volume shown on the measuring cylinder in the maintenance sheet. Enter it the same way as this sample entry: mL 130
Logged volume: mL 18
